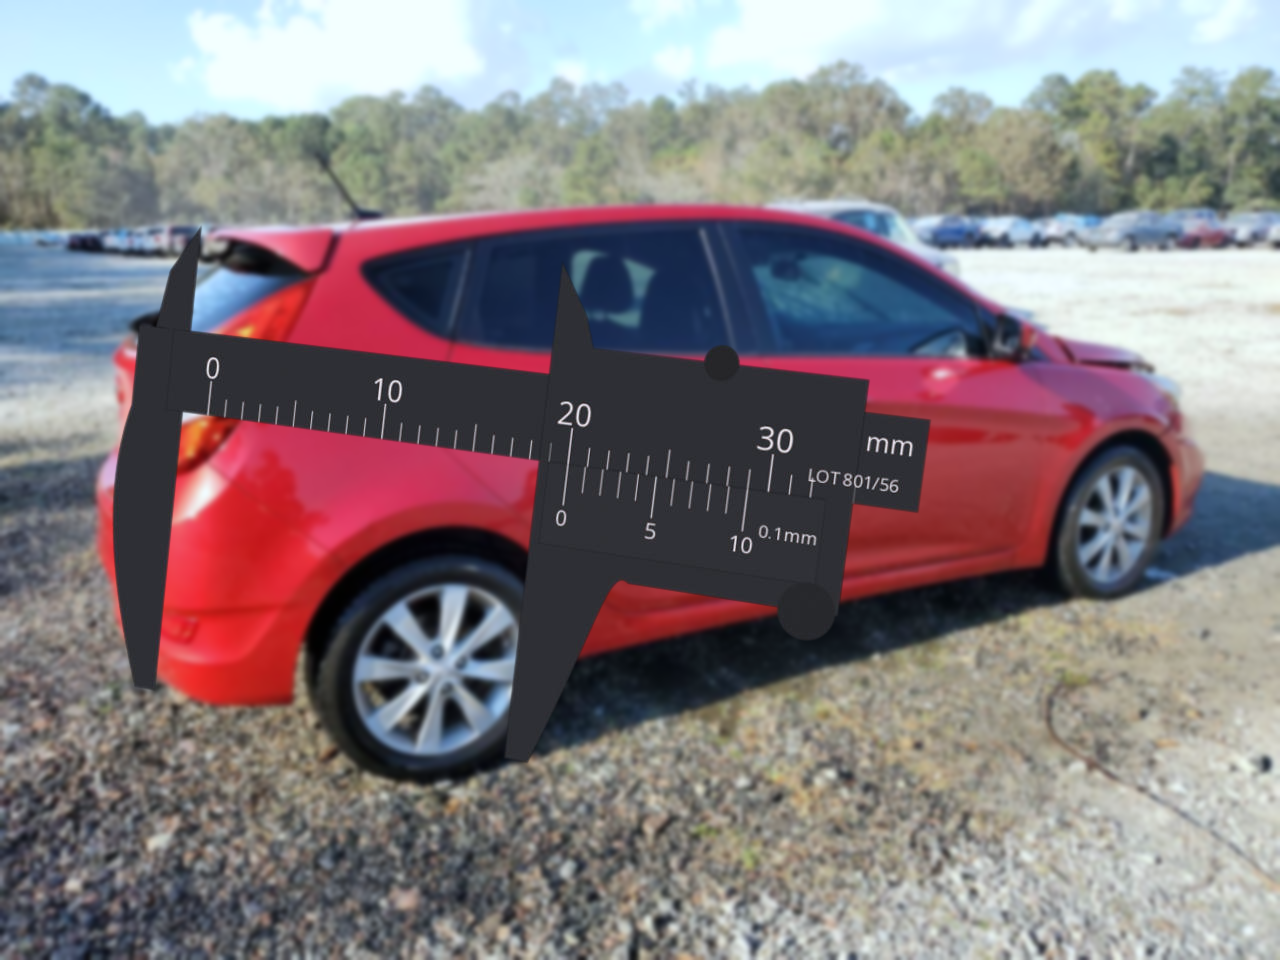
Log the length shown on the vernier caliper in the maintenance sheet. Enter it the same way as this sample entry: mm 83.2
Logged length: mm 20.0
